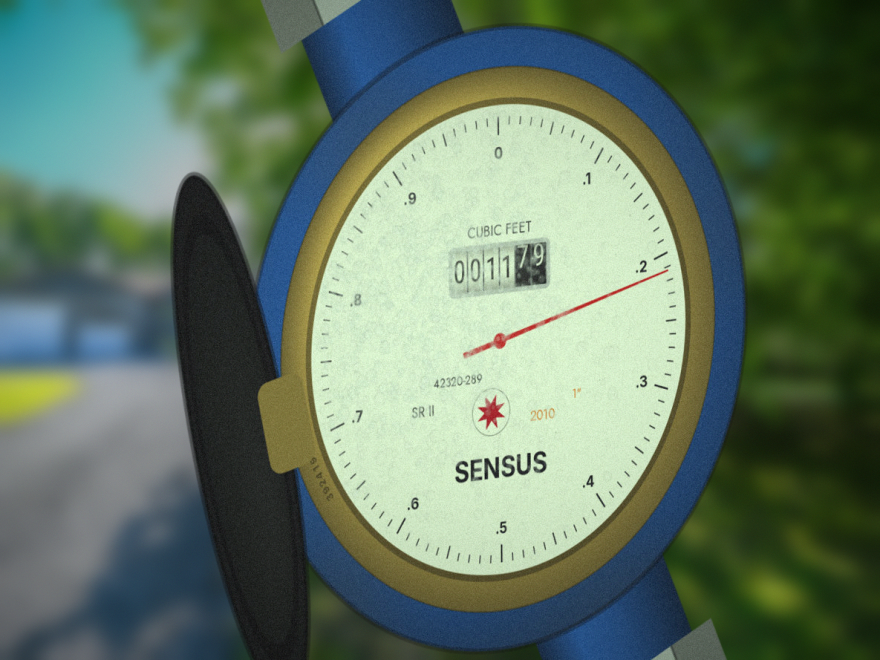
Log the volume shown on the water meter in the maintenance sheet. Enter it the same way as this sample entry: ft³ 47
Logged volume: ft³ 1179.21
